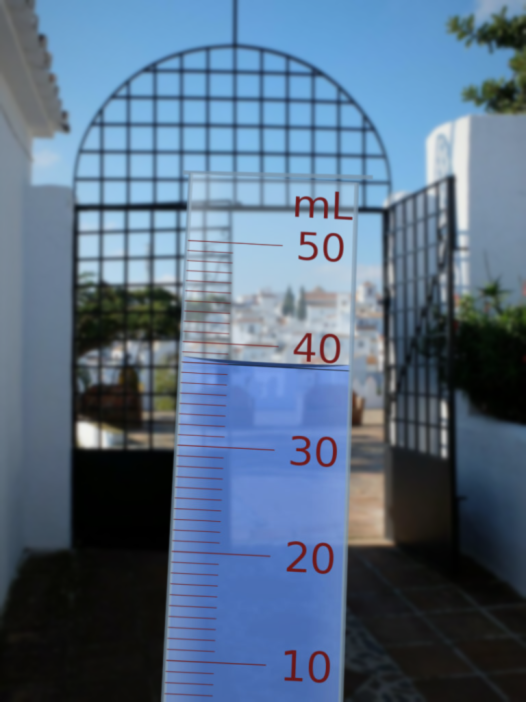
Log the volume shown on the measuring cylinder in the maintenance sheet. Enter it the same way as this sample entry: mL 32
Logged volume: mL 38
